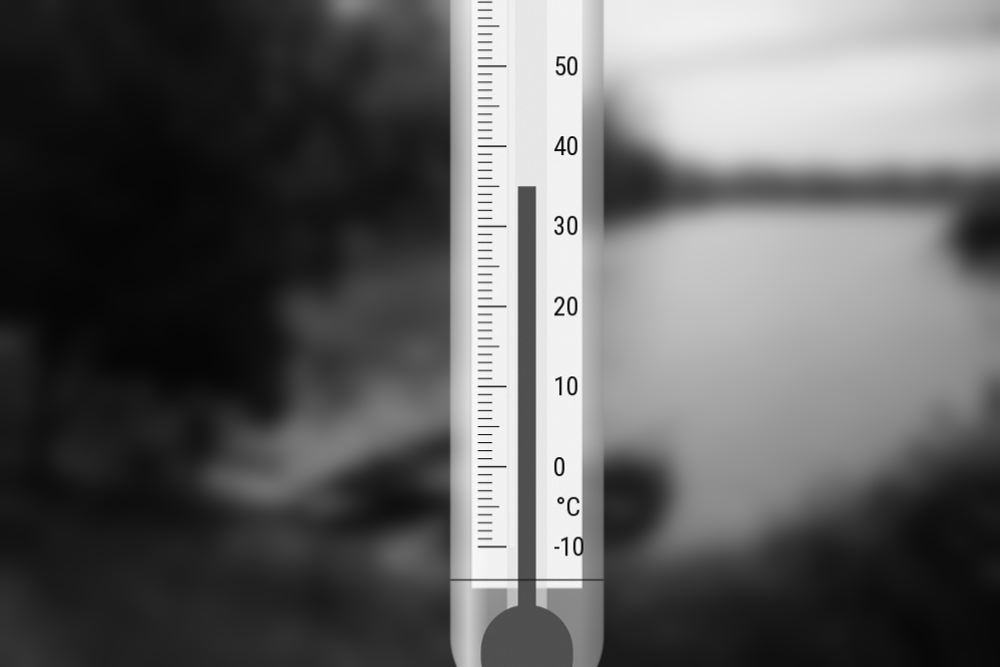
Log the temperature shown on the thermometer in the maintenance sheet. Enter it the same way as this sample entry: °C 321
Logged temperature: °C 35
